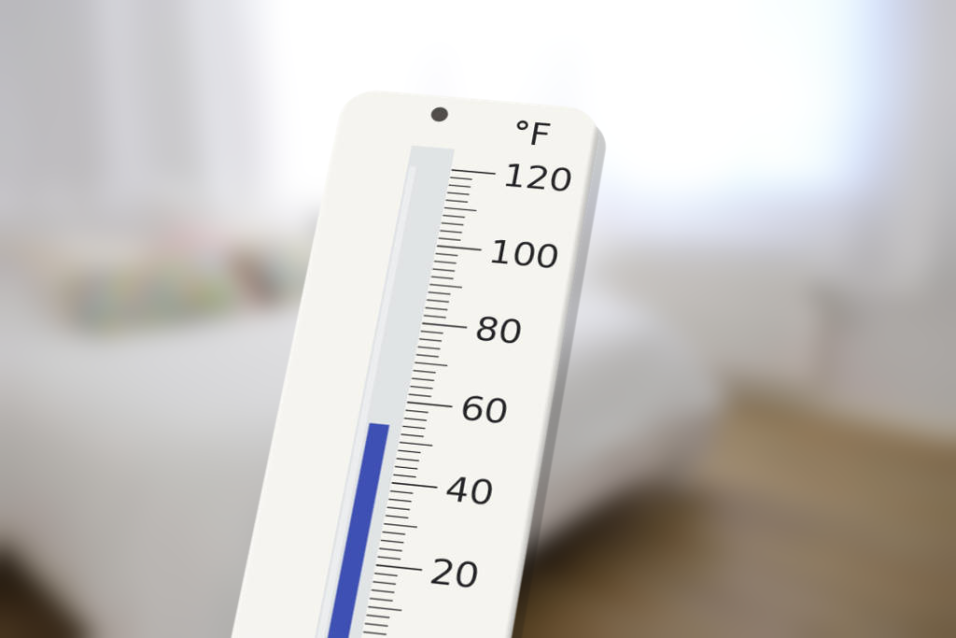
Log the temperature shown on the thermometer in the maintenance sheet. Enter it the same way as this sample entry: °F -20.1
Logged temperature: °F 54
